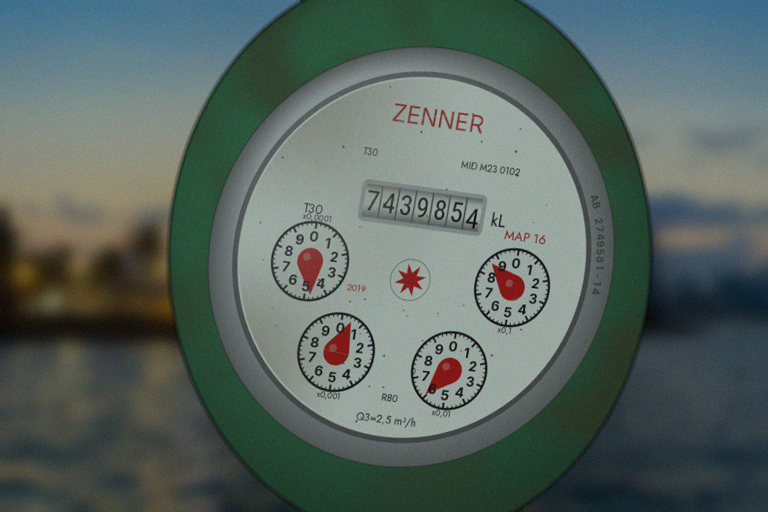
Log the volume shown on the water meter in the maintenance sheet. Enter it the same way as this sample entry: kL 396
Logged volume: kL 7439853.8604
